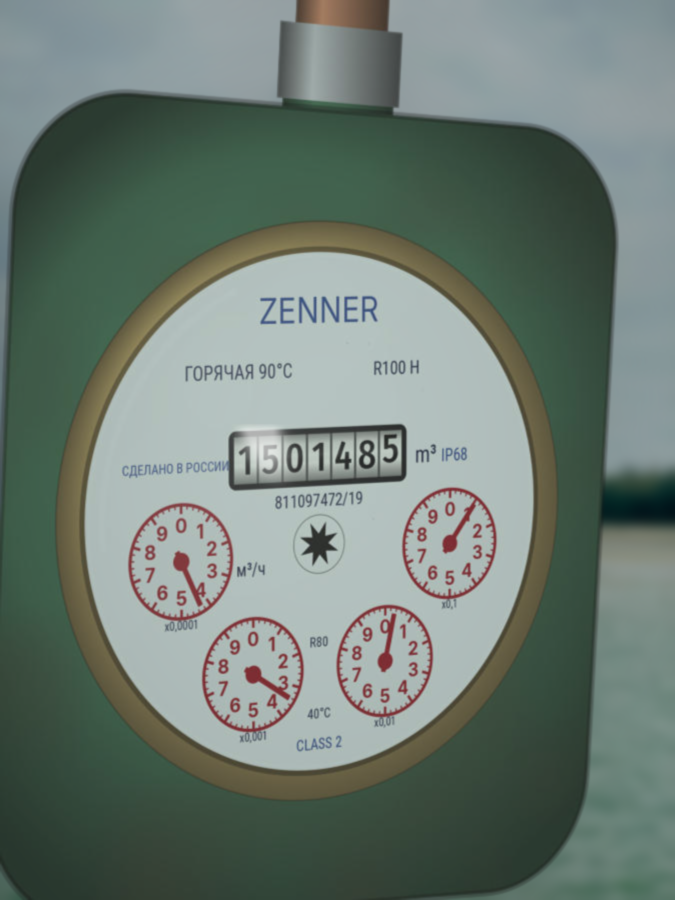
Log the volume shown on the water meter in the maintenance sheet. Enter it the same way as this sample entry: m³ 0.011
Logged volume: m³ 1501485.1034
